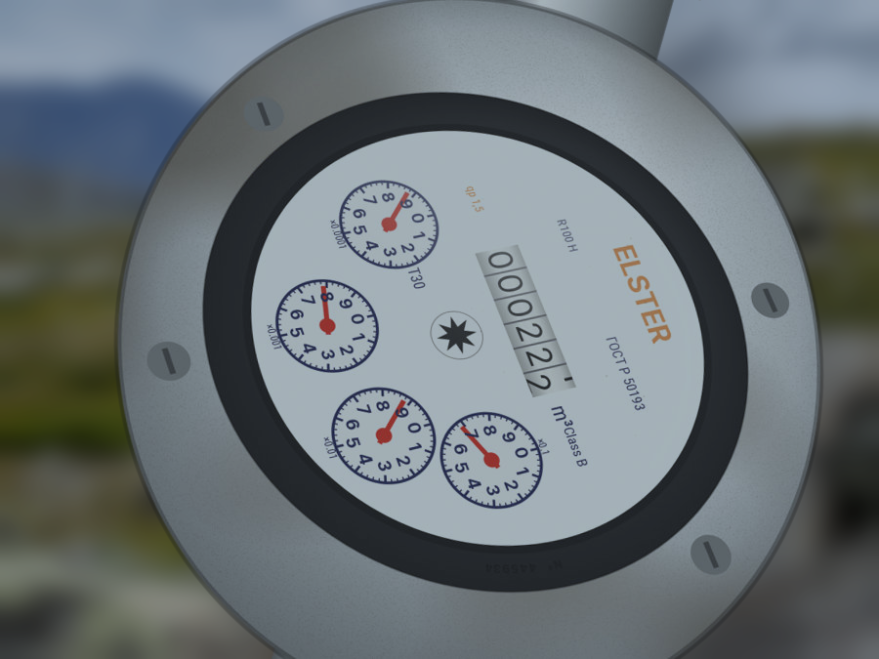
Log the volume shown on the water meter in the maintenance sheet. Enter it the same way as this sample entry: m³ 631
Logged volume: m³ 221.6878
